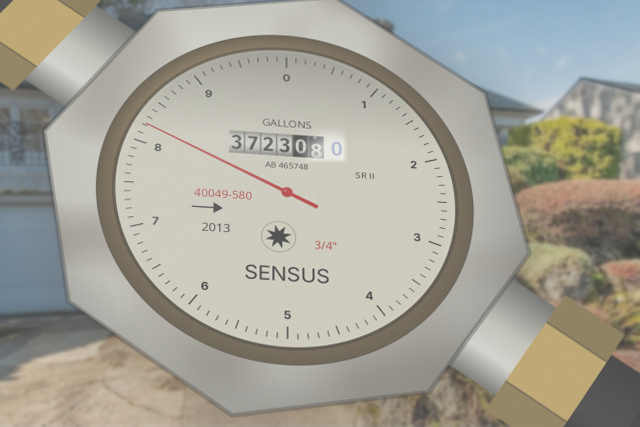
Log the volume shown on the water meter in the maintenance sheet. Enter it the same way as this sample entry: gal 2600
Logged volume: gal 3723078.2
